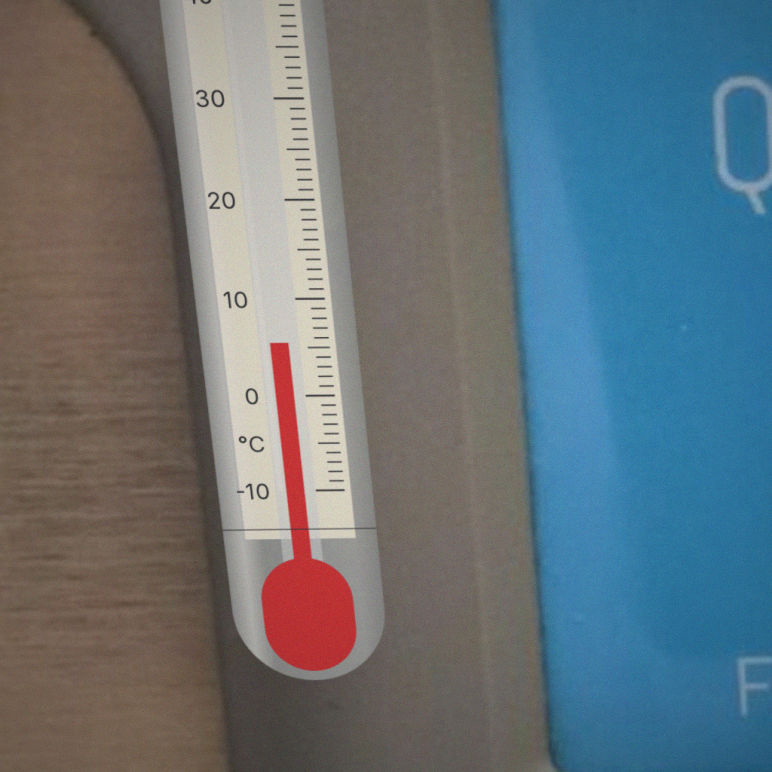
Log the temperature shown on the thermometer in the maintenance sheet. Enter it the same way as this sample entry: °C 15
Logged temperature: °C 5.5
